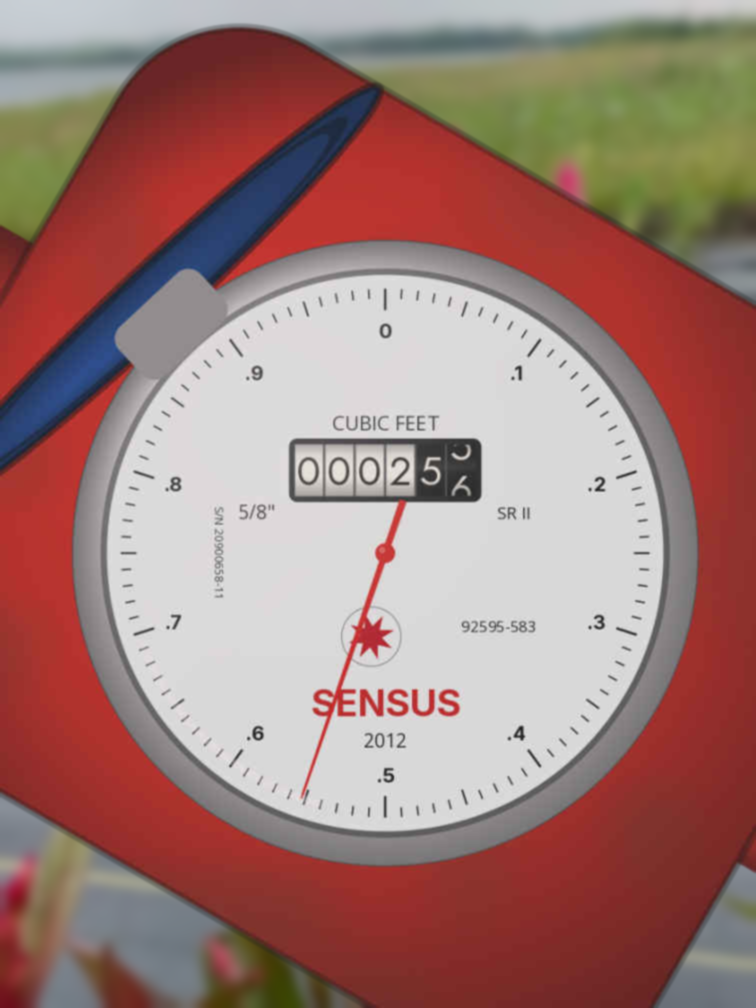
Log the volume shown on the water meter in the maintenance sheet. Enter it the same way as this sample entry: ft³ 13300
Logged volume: ft³ 255.55
